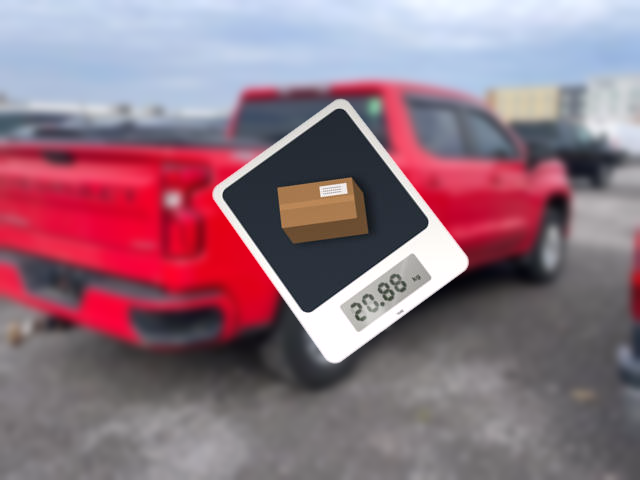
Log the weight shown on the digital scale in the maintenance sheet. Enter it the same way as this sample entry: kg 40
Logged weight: kg 20.88
